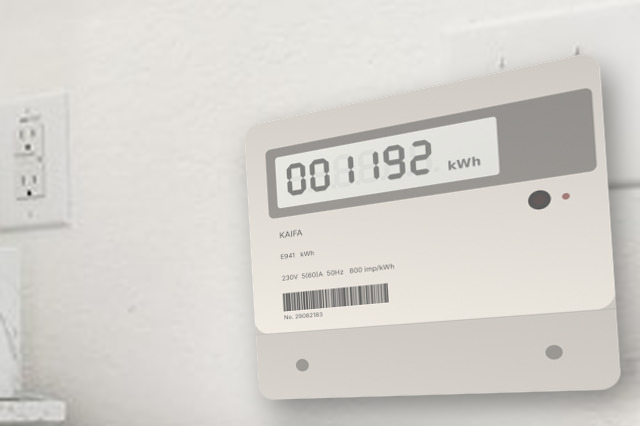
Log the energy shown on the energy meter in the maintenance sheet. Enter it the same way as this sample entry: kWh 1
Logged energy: kWh 1192
